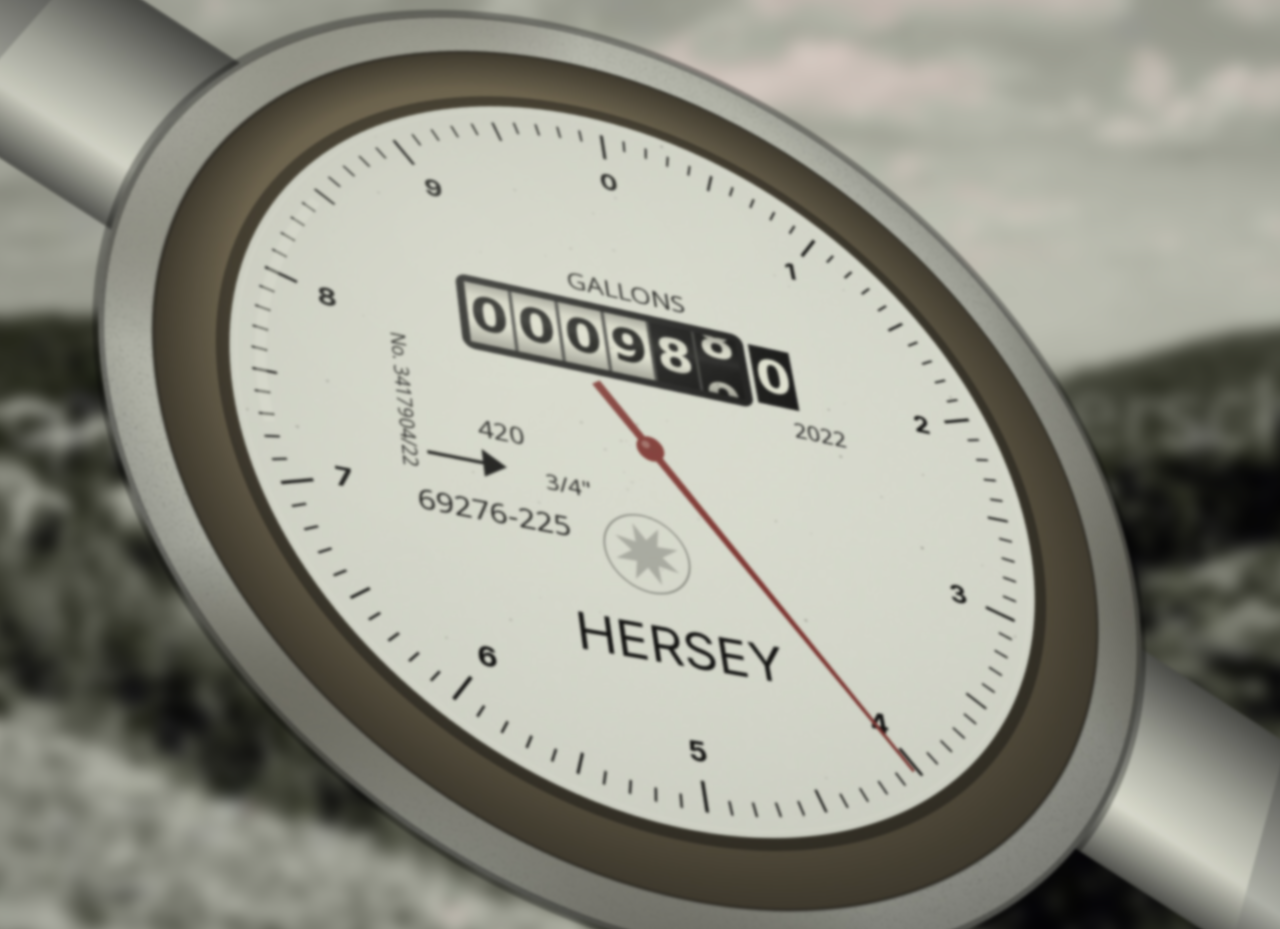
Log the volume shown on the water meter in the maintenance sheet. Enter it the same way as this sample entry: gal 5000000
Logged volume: gal 9884.0
